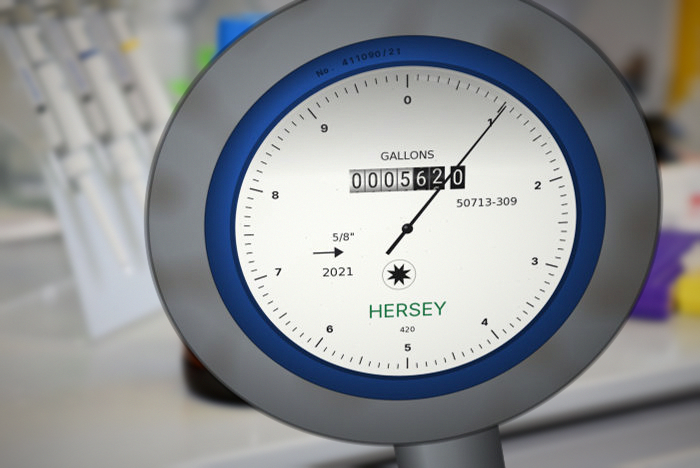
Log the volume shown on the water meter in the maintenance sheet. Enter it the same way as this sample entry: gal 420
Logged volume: gal 5621.0
